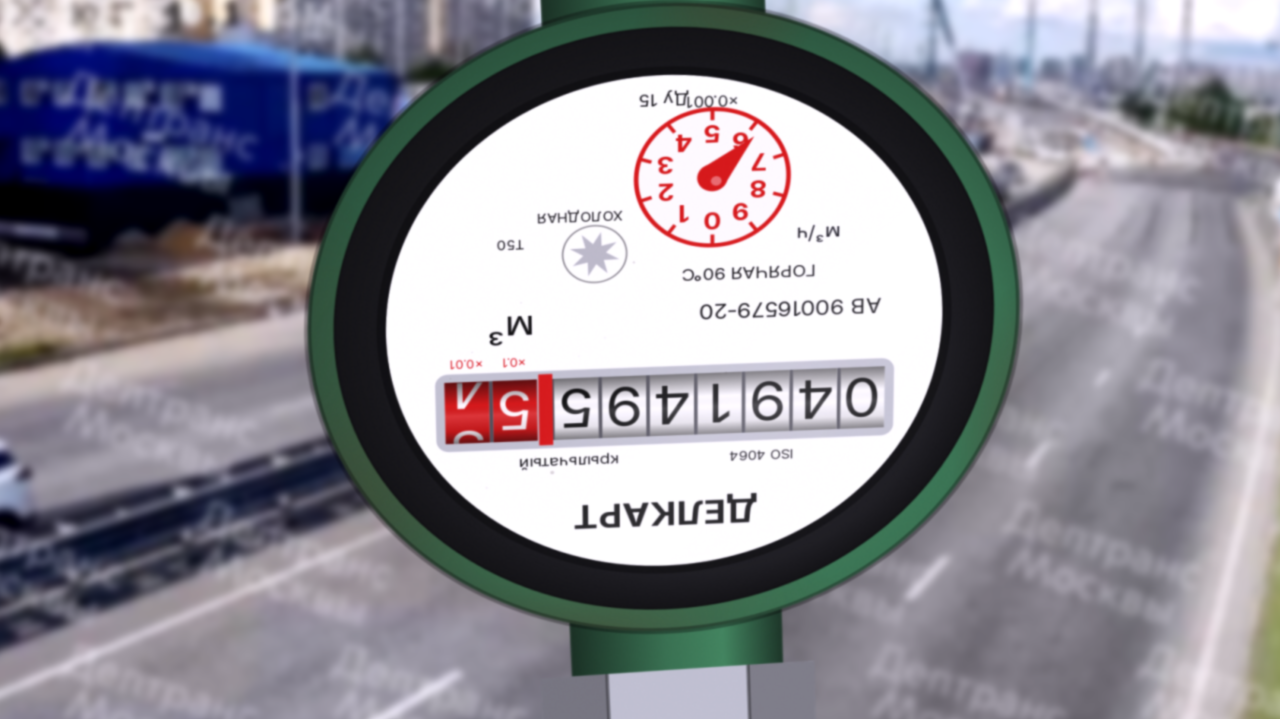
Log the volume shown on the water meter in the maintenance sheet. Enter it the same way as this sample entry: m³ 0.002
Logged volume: m³ 491495.536
